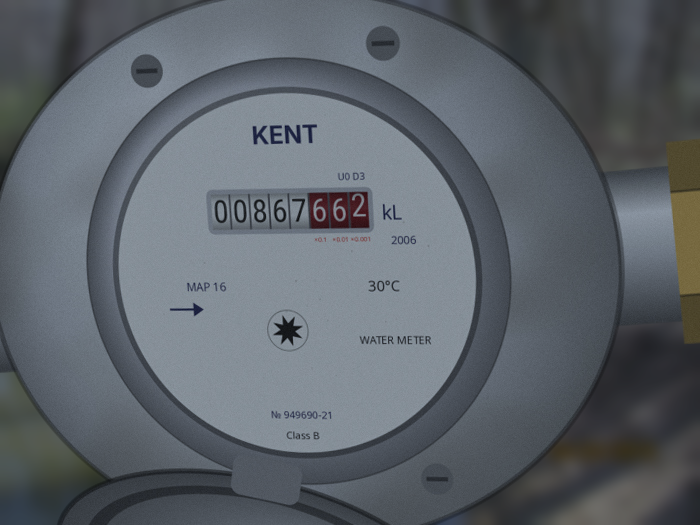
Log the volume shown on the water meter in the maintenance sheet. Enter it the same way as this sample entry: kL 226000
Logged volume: kL 867.662
